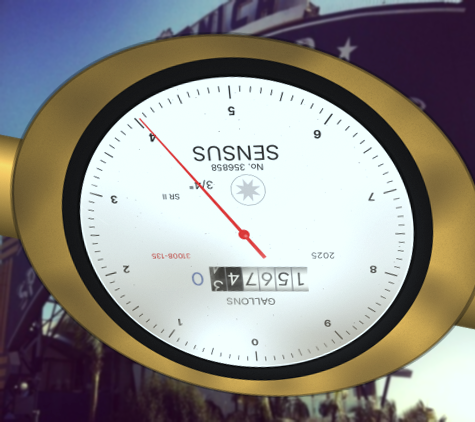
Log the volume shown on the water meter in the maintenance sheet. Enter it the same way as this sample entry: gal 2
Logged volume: gal 1567434.0
